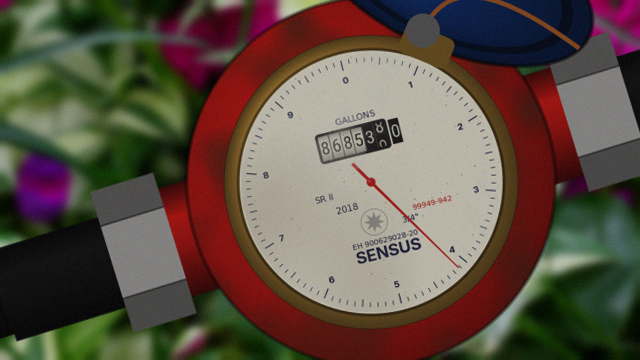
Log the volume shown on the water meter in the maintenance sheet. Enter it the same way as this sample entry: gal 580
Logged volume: gal 8685384.1
